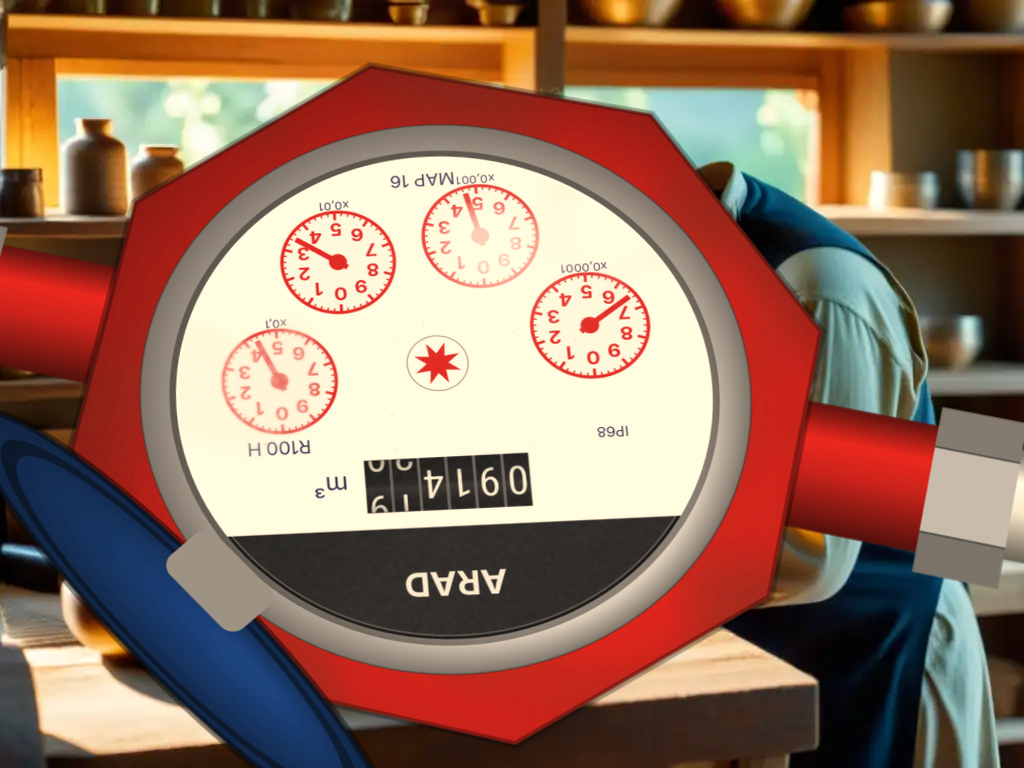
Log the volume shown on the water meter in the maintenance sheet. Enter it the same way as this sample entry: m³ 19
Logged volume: m³ 91419.4346
